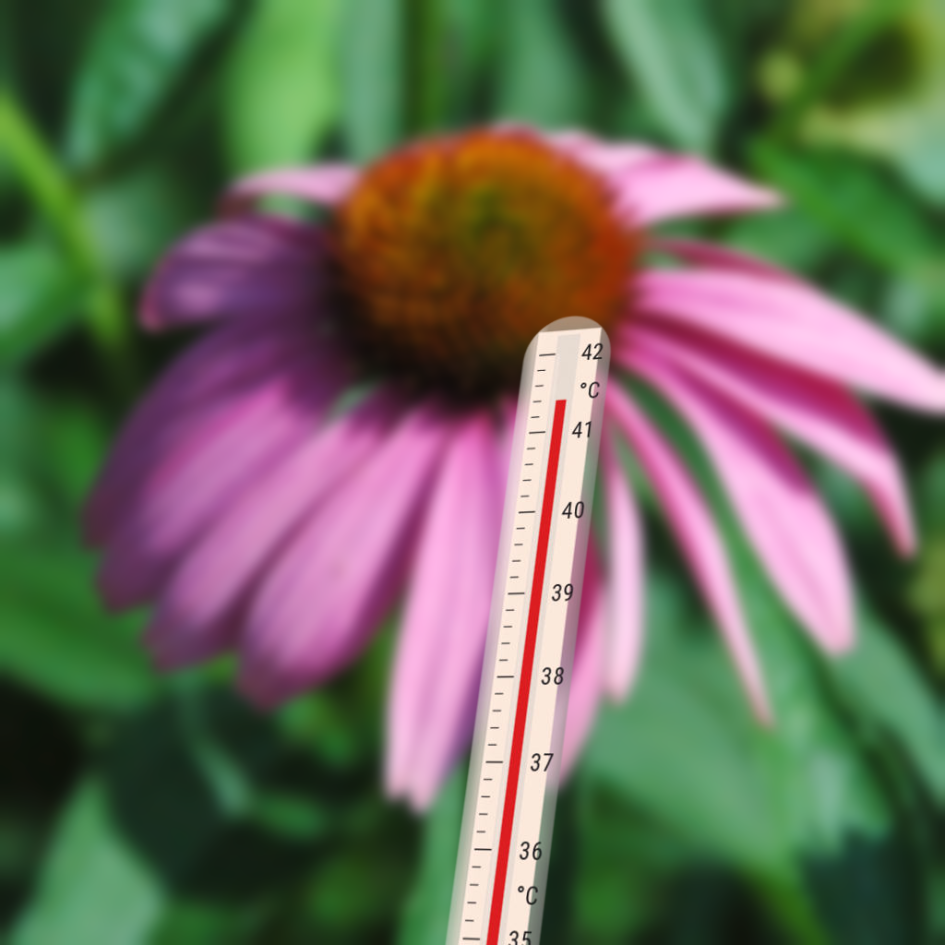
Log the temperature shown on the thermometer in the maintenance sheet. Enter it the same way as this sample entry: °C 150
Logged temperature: °C 41.4
